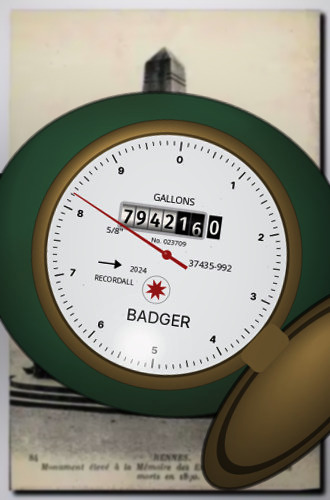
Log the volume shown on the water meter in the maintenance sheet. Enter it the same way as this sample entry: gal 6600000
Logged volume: gal 7942158.2
